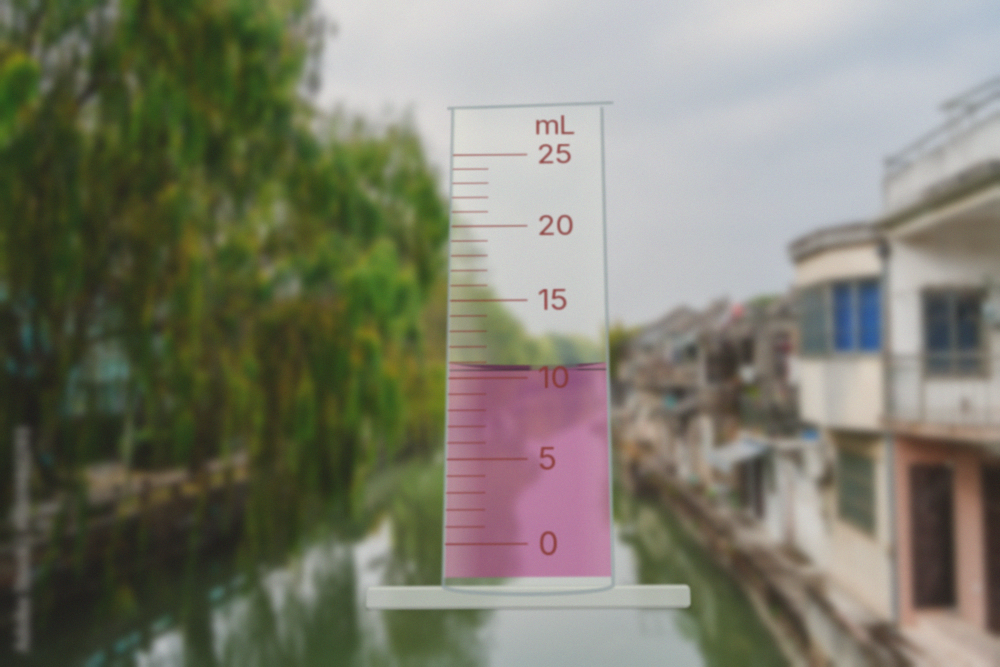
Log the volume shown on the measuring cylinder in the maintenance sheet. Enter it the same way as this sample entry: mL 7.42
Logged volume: mL 10.5
